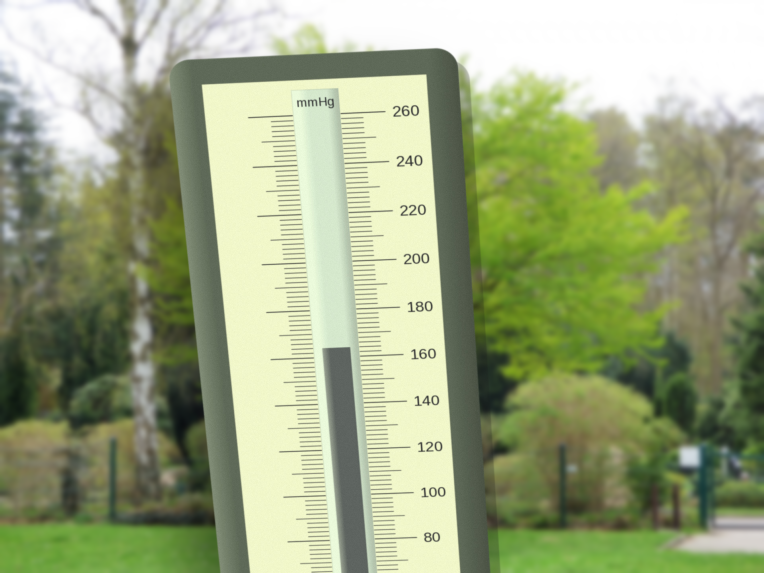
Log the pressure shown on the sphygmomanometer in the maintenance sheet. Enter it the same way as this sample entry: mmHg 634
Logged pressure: mmHg 164
